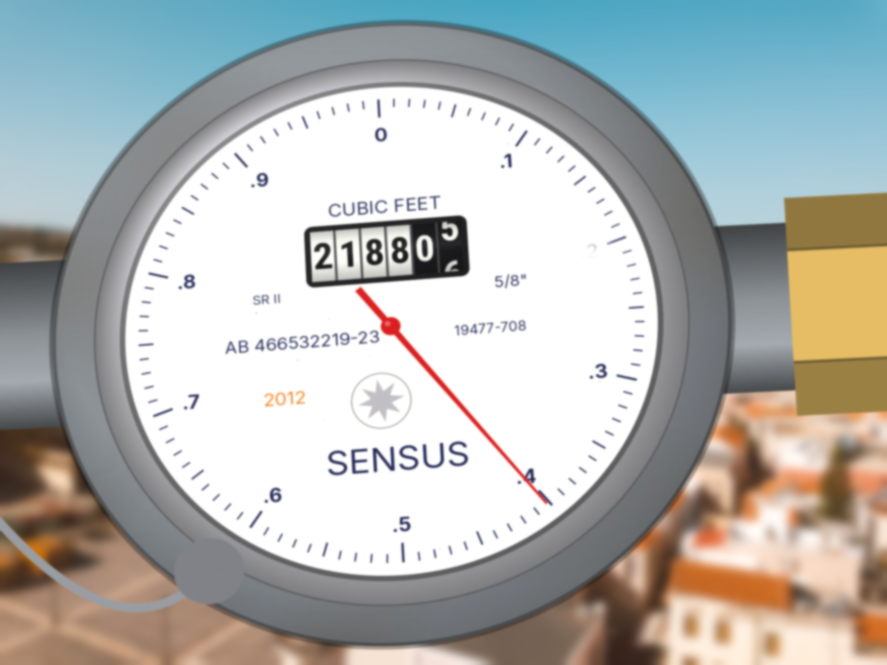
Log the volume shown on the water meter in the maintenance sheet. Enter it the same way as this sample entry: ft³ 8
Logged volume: ft³ 218805.40
